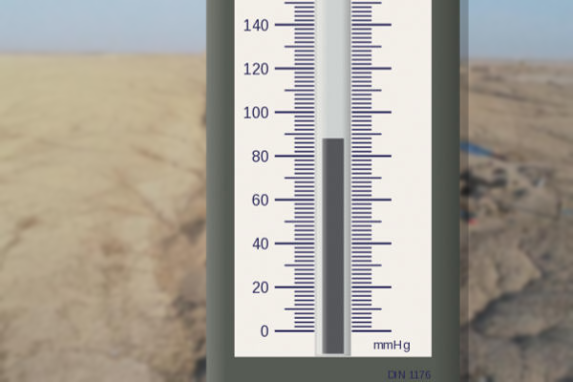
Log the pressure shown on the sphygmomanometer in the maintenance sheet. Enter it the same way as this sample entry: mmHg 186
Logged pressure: mmHg 88
